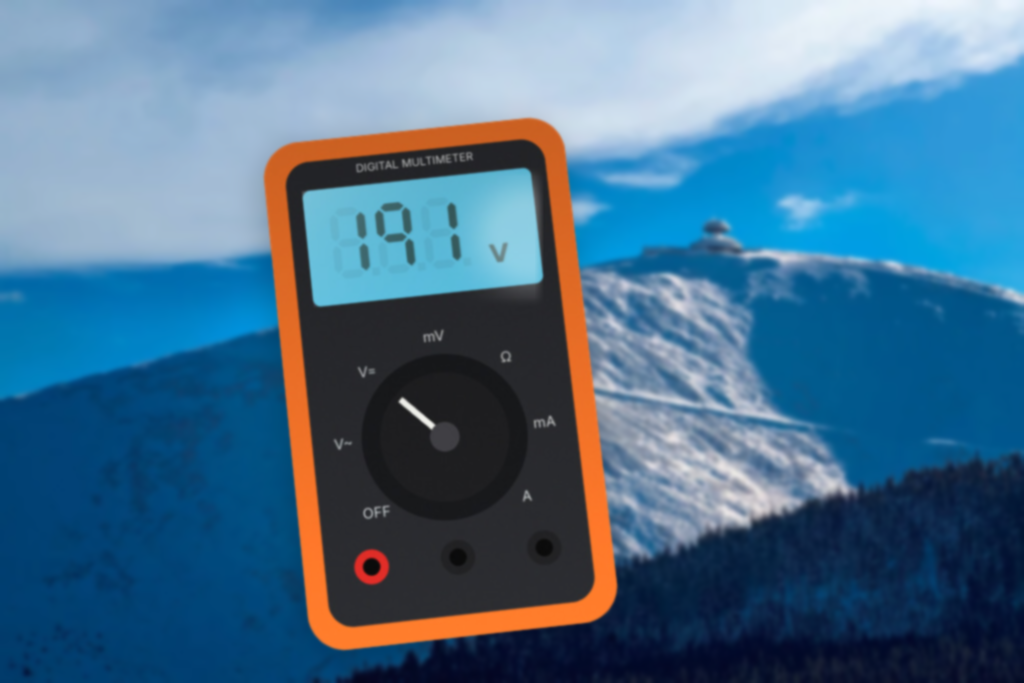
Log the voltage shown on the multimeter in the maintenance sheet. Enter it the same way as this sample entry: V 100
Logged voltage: V 191
